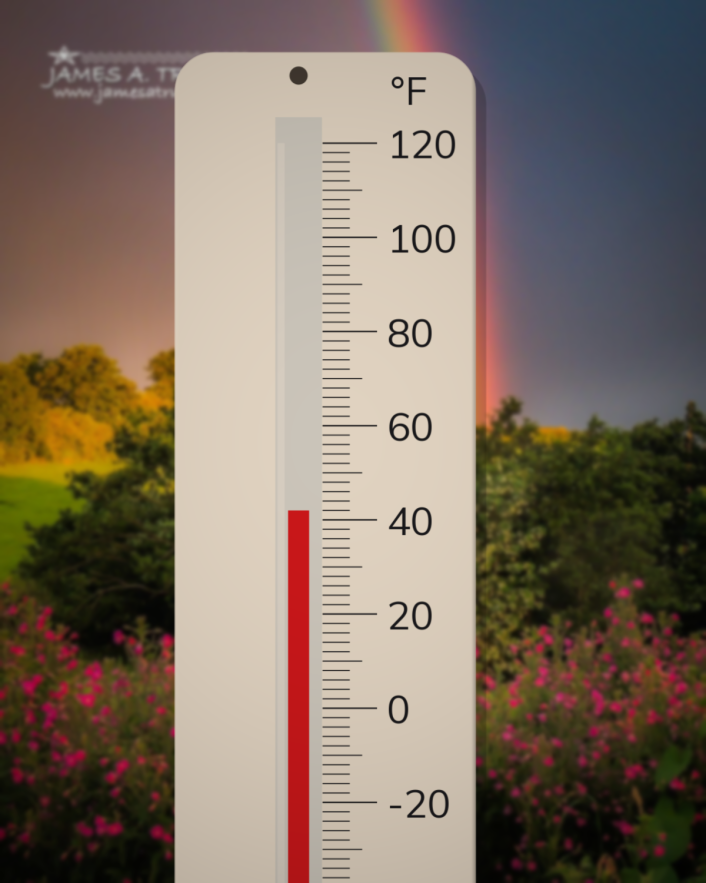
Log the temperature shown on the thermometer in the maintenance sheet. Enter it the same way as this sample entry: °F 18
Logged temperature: °F 42
